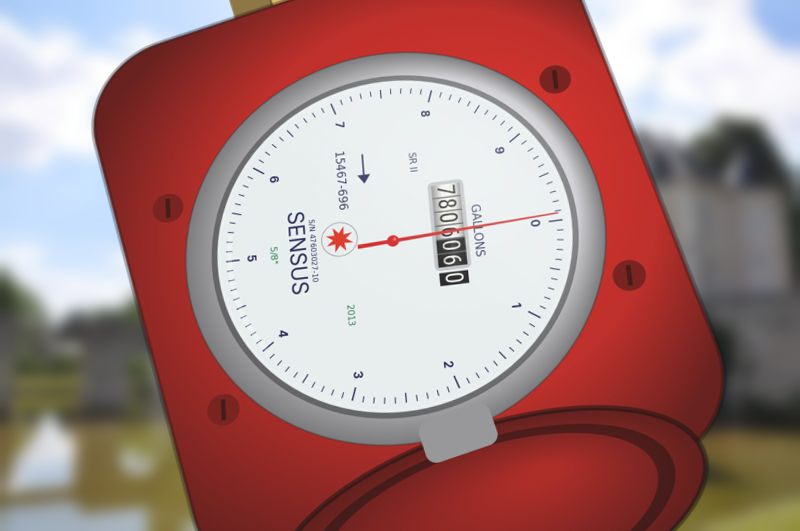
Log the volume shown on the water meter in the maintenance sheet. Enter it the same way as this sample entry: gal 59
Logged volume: gal 7806059.9
